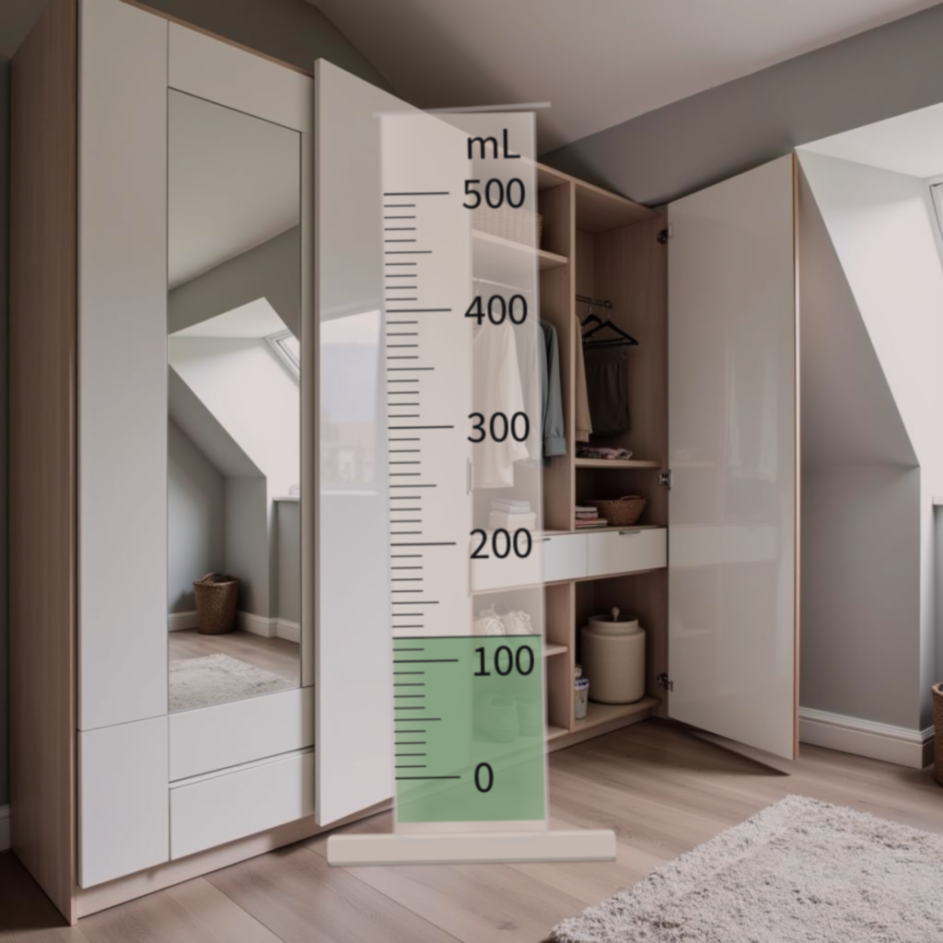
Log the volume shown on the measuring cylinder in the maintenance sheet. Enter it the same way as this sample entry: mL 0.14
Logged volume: mL 120
